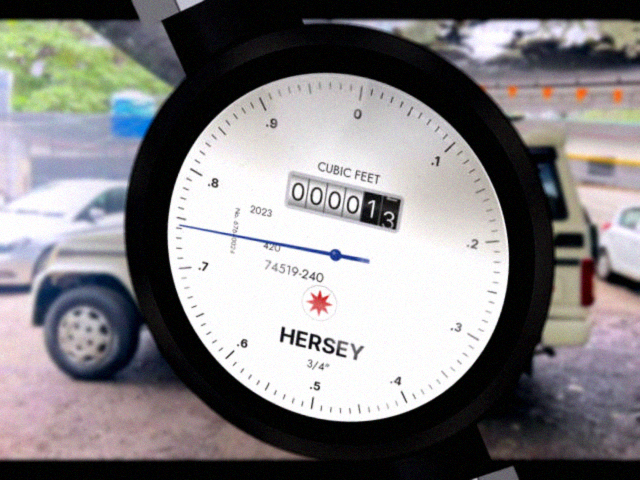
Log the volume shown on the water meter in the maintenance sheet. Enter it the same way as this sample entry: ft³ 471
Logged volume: ft³ 12.74
